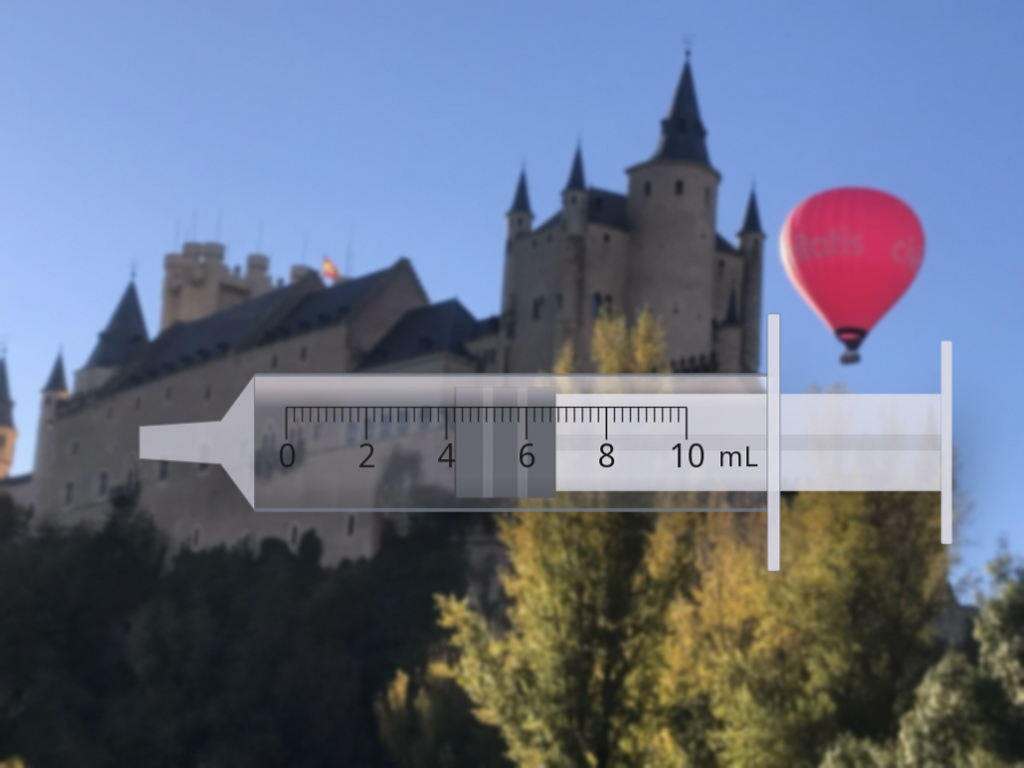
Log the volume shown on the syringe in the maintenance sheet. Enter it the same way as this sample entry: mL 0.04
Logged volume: mL 4.2
